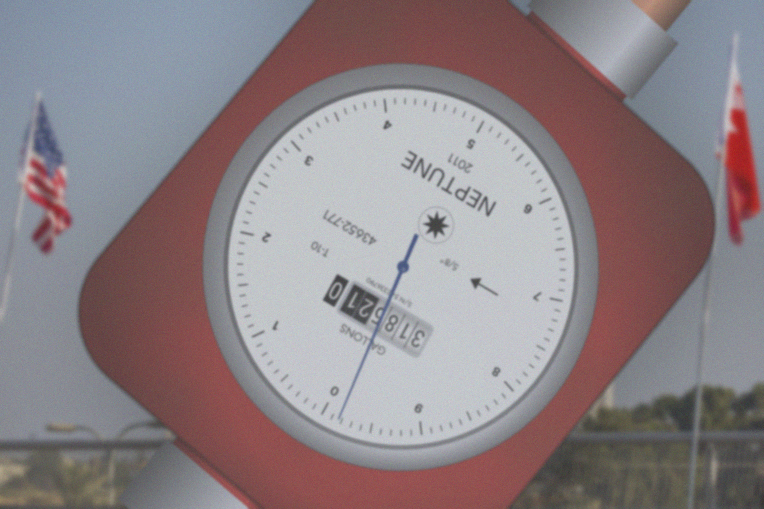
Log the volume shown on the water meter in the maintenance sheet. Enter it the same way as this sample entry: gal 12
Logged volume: gal 3185209.8
